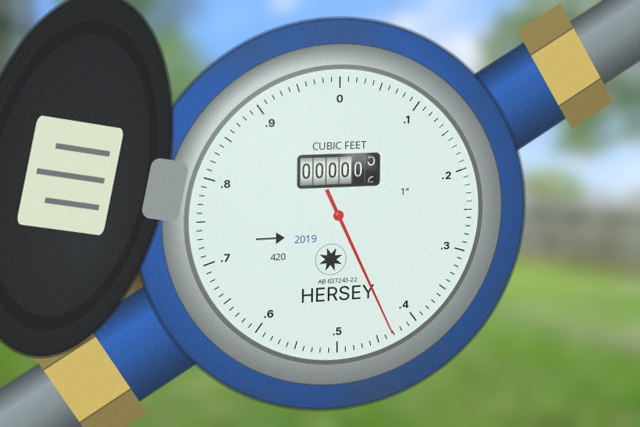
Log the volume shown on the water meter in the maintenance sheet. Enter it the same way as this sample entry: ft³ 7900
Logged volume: ft³ 5.43
